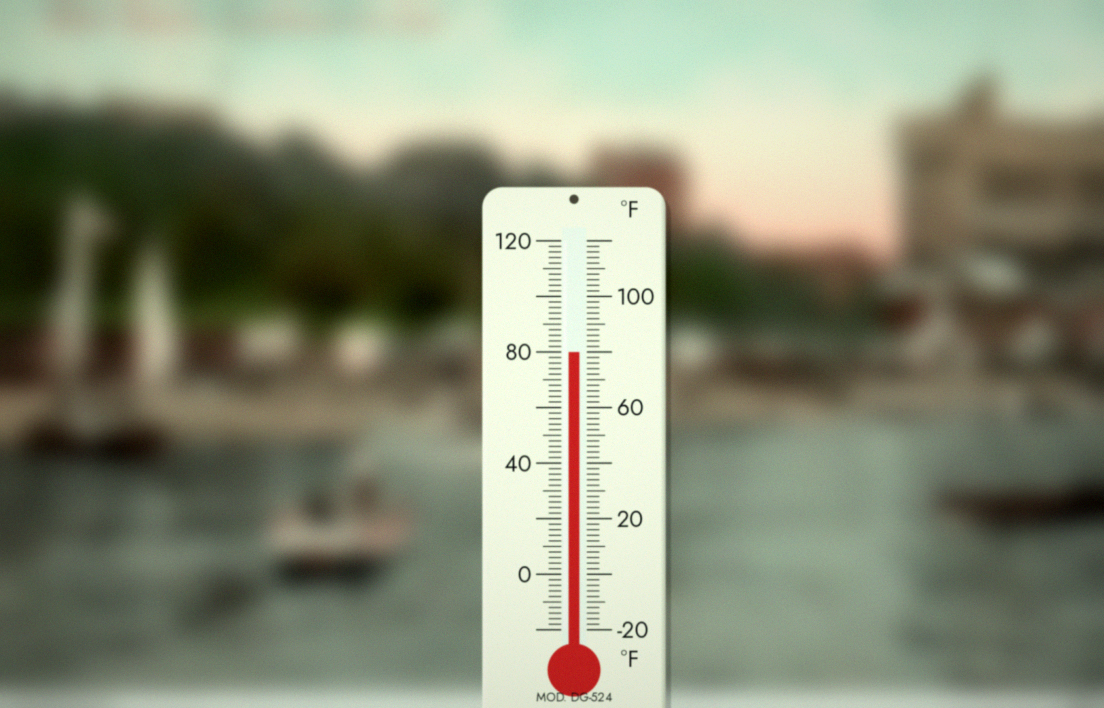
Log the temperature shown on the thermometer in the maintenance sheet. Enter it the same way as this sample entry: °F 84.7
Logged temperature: °F 80
